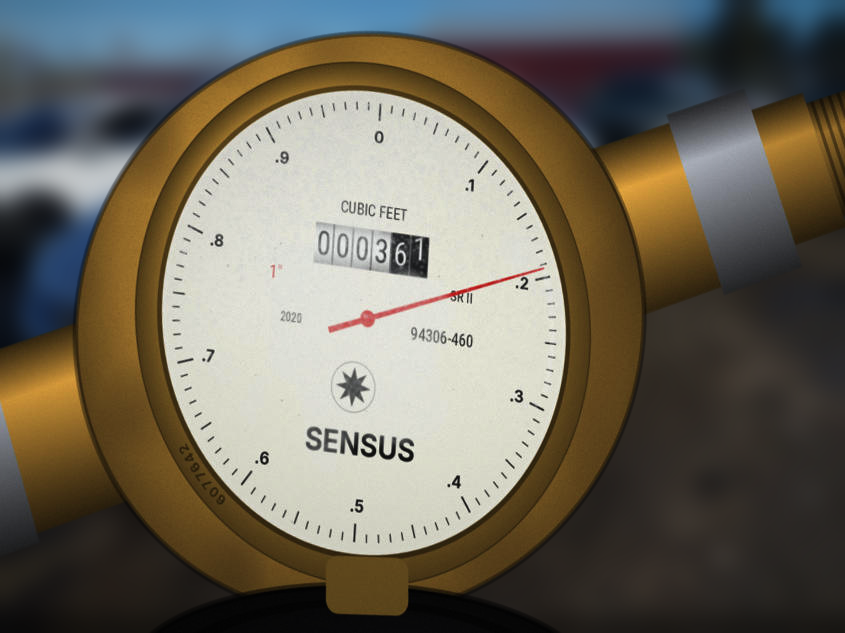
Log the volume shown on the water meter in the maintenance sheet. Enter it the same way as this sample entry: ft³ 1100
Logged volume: ft³ 361.19
